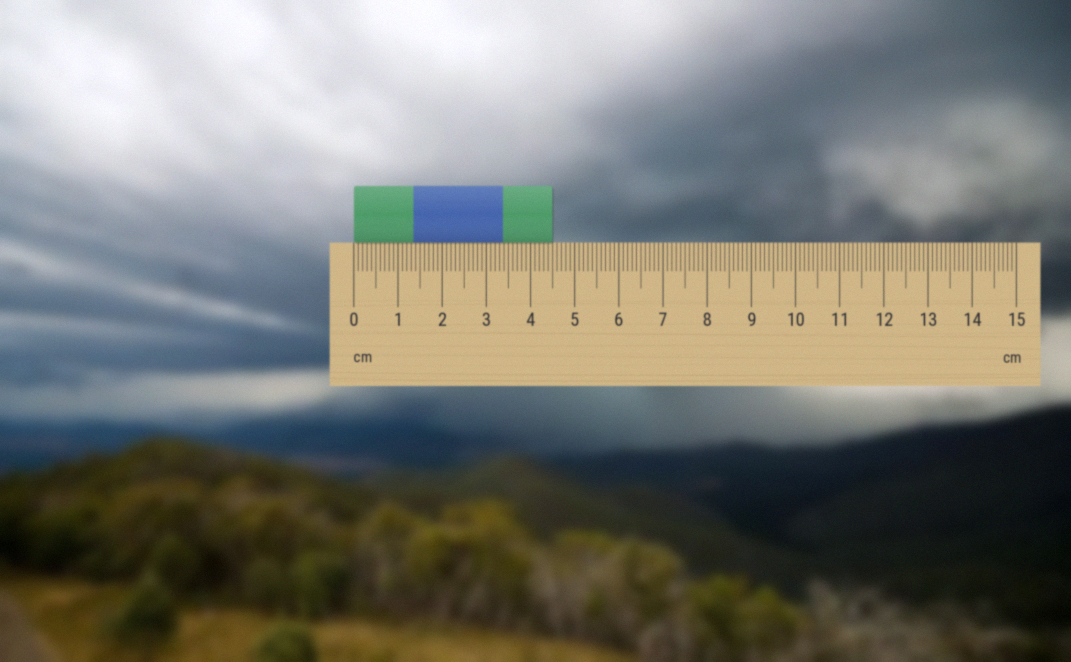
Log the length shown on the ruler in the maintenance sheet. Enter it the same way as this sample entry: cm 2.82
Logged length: cm 4.5
